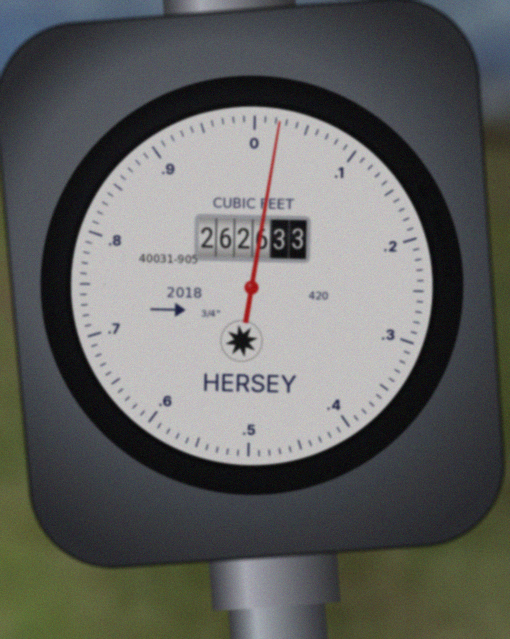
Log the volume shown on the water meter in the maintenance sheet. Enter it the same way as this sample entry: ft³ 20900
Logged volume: ft³ 262633.02
